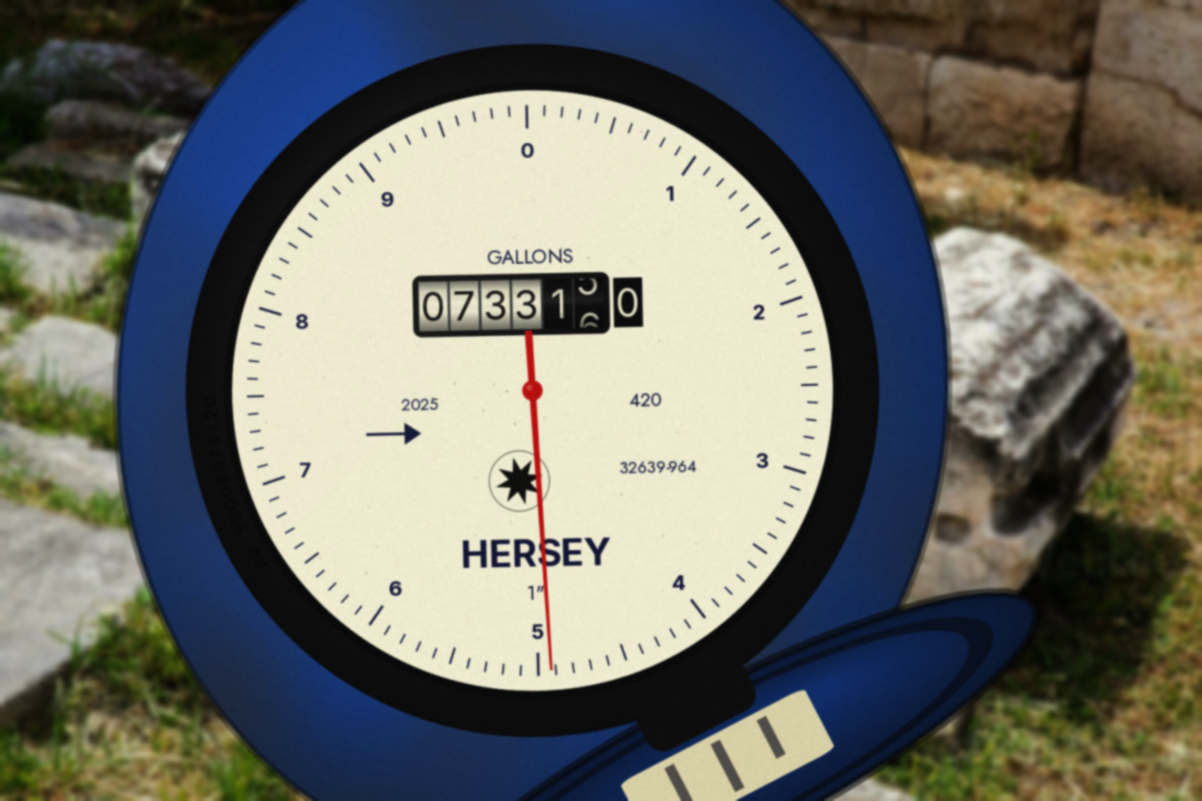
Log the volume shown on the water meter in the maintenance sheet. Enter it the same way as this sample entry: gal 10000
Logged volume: gal 733154.9
